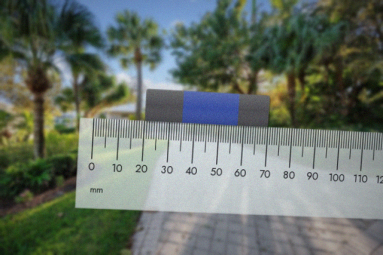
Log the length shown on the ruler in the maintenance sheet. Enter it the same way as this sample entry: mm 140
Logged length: mm 50
